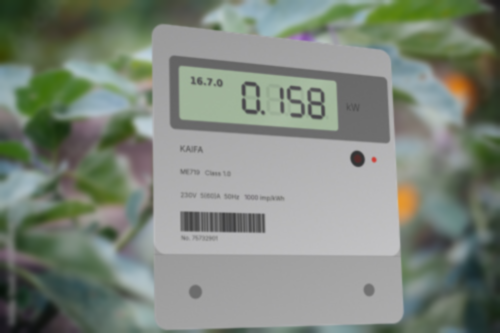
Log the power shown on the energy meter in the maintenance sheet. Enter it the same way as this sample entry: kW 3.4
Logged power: kW 0.158
